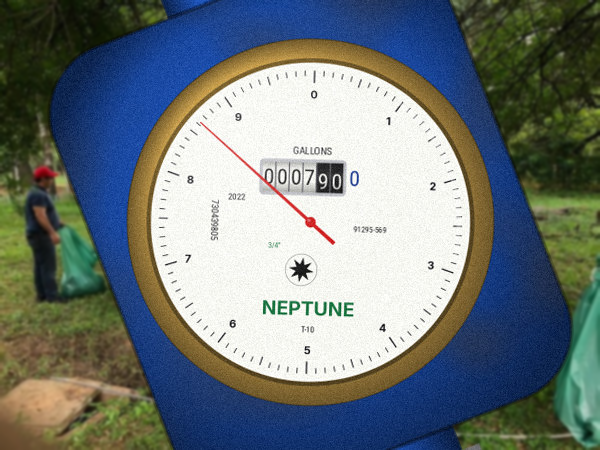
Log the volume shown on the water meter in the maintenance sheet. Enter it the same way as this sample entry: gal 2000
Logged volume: gal 7898.6
